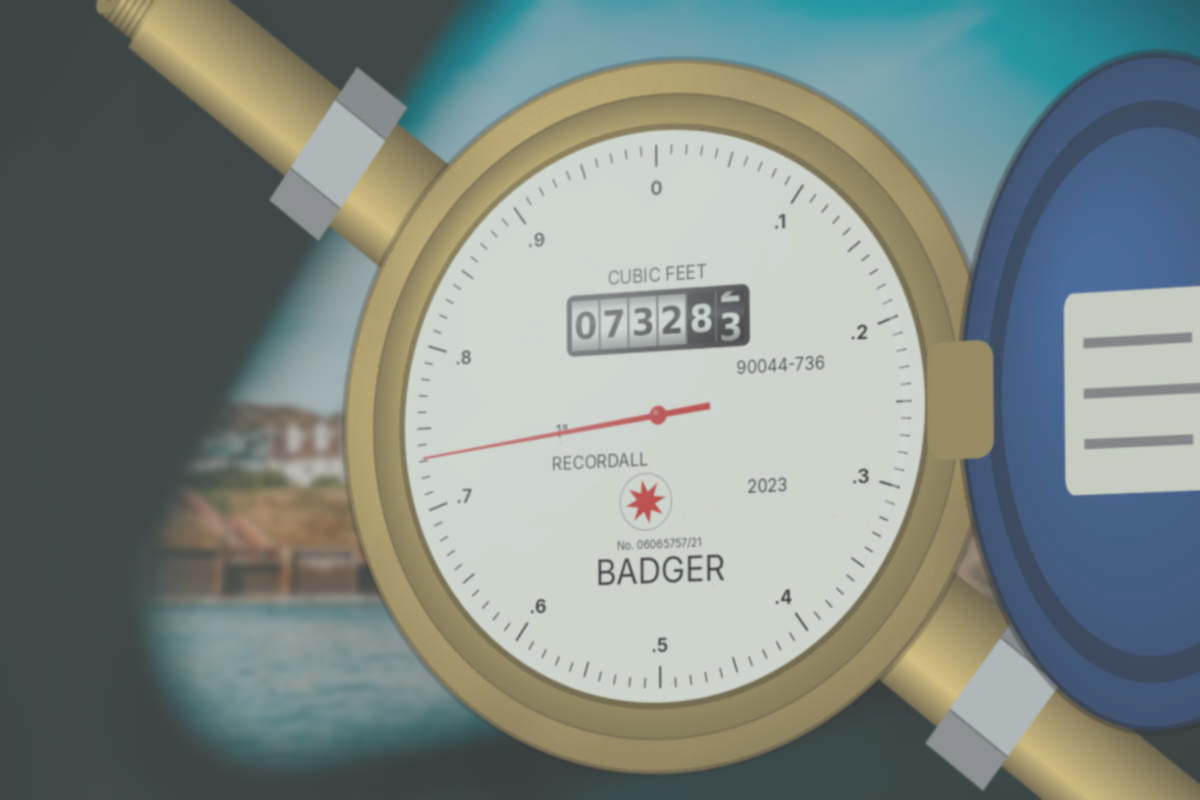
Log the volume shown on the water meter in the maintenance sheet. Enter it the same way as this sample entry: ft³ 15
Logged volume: ft³ 73282.73
